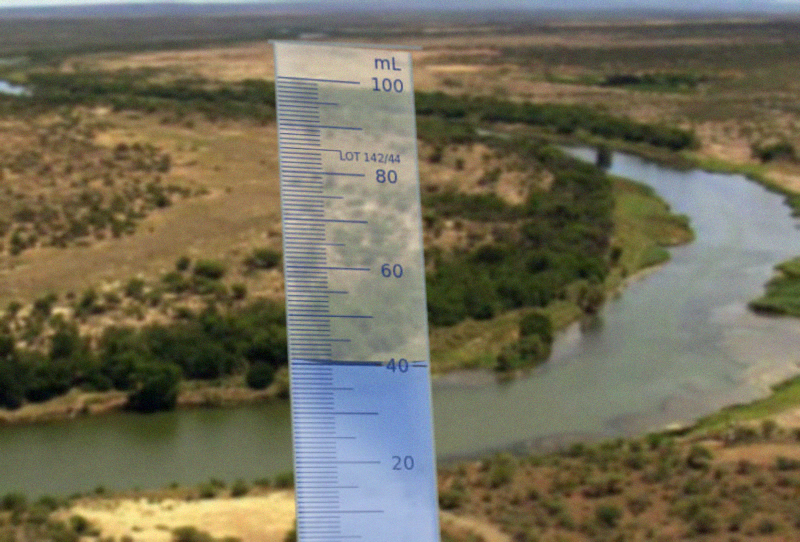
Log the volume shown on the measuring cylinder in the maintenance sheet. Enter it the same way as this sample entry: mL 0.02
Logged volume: mL 40
